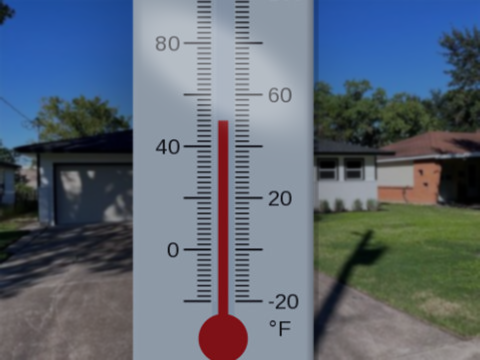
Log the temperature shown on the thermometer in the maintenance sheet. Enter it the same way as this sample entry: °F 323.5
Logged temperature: °F 50
